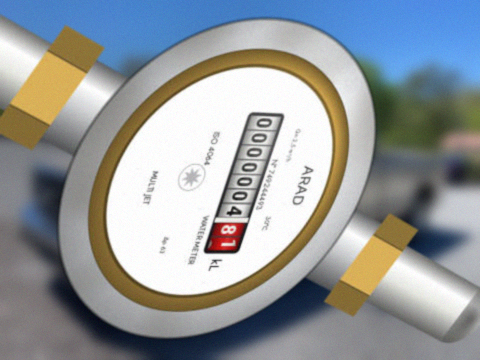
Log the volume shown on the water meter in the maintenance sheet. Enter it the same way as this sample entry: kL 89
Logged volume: kL 4.81
